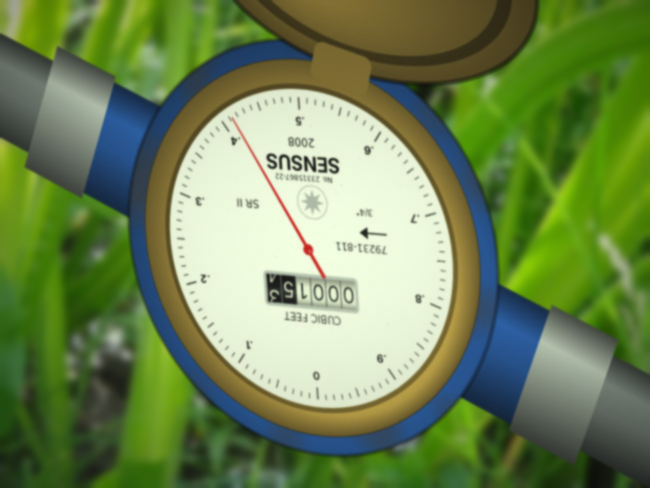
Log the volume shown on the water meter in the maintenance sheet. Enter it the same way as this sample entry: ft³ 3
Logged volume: ft³ 153.41
